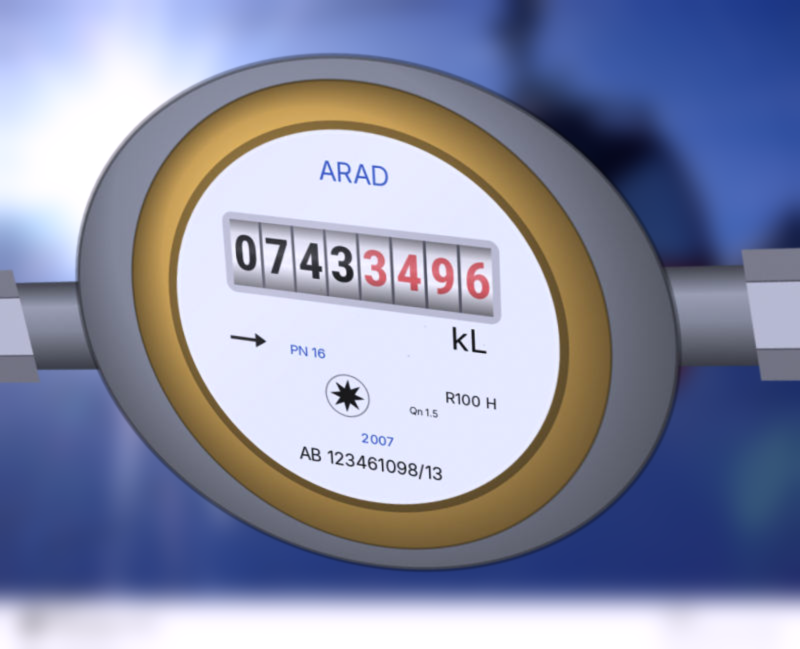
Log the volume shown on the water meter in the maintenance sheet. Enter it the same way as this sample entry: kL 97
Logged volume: kL 743.3496
